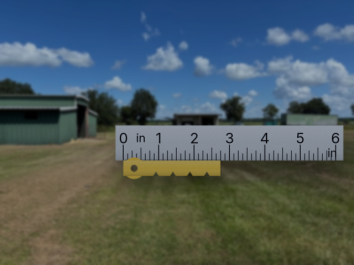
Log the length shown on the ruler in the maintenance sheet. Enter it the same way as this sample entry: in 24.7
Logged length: in 2.75
